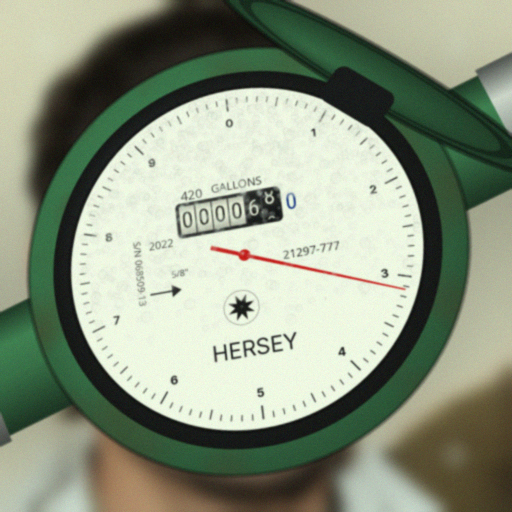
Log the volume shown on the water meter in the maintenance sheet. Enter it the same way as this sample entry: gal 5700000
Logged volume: gal 683.1
